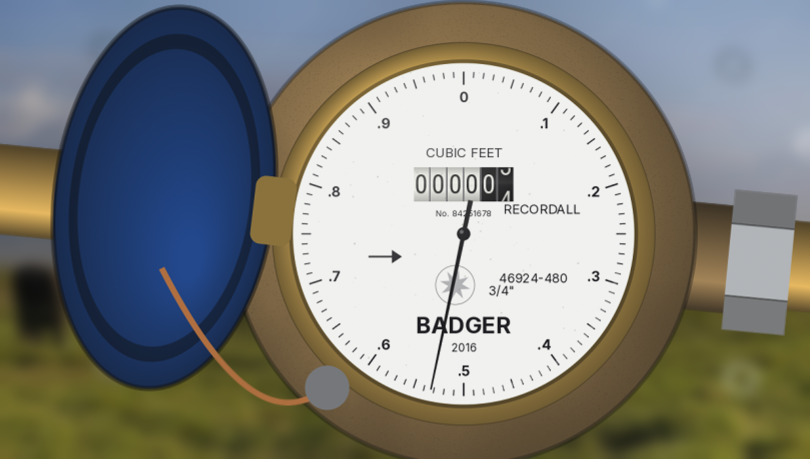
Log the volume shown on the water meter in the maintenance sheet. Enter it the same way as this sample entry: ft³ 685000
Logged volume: ft³ 3.53
